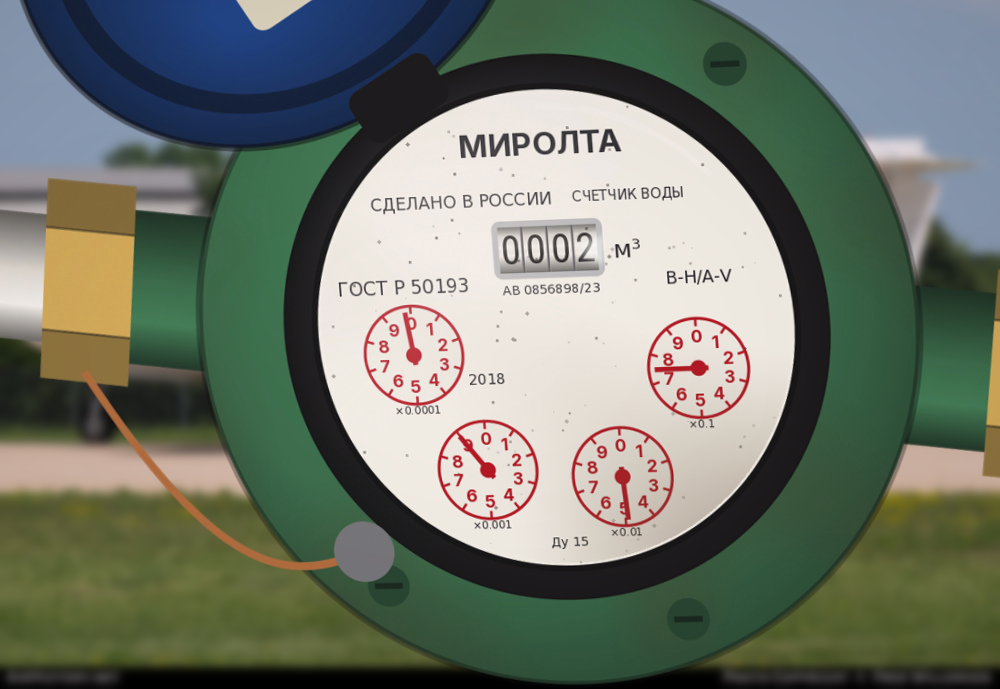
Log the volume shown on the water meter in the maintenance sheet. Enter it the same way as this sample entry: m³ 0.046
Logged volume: m³ 2.7489
